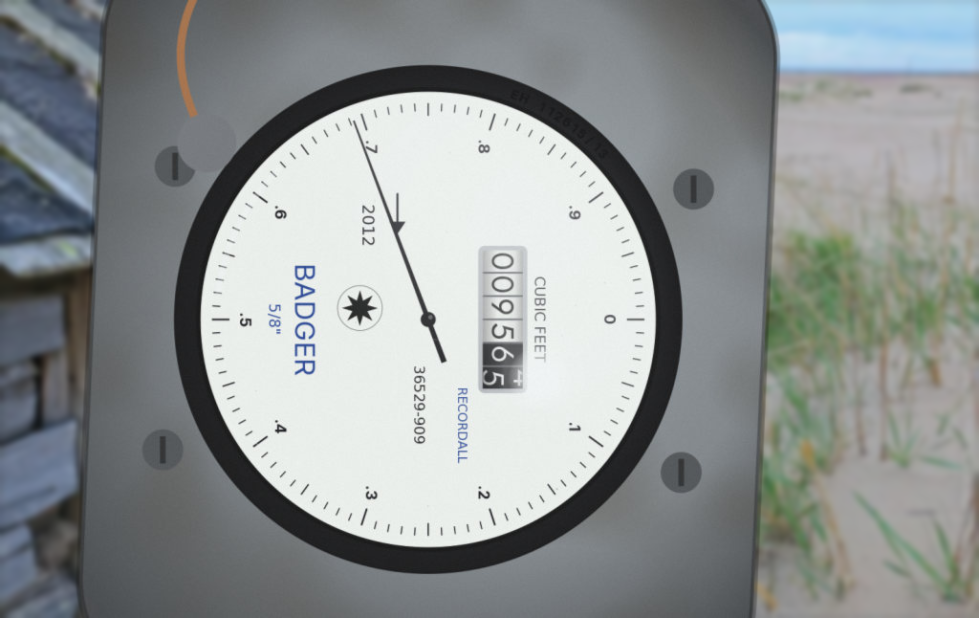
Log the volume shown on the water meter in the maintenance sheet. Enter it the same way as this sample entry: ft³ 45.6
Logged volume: ft³ 9564.69
